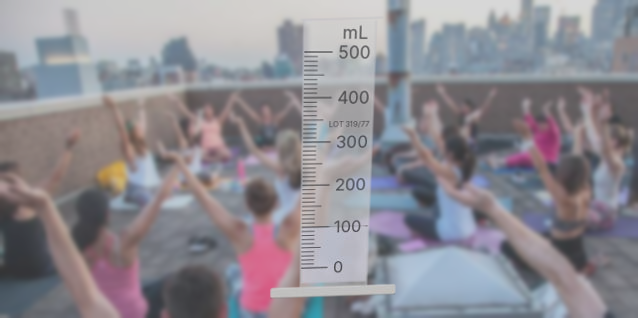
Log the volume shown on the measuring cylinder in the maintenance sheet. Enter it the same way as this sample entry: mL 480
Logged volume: mL 100
